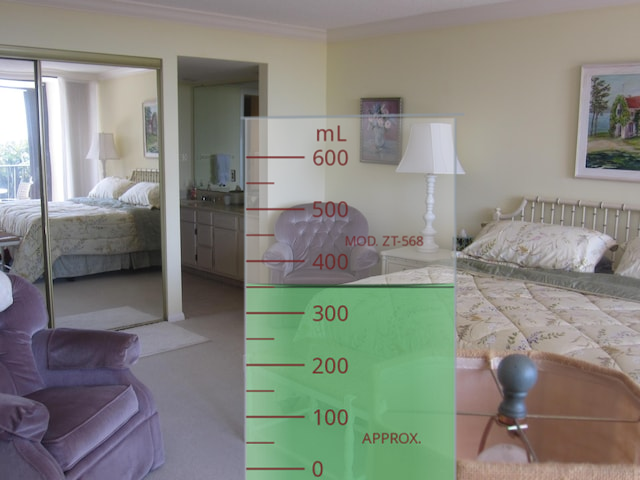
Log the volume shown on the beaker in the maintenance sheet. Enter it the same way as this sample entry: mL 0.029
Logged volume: mL 350
